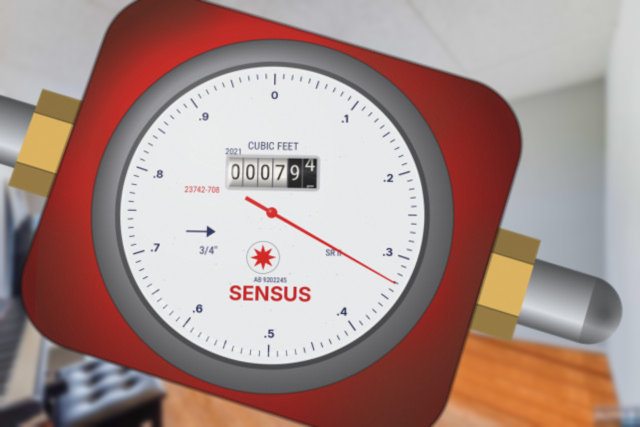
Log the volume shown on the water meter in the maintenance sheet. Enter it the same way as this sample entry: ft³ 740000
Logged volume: ft³ 794.33
